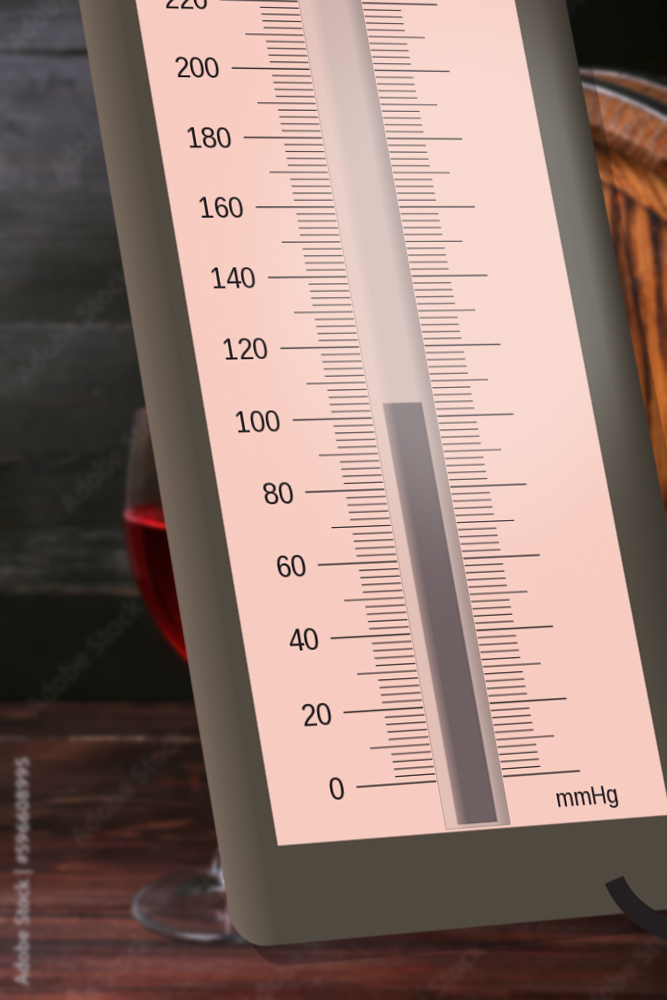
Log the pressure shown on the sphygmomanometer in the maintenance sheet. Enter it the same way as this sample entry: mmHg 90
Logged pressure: mmHg 104
